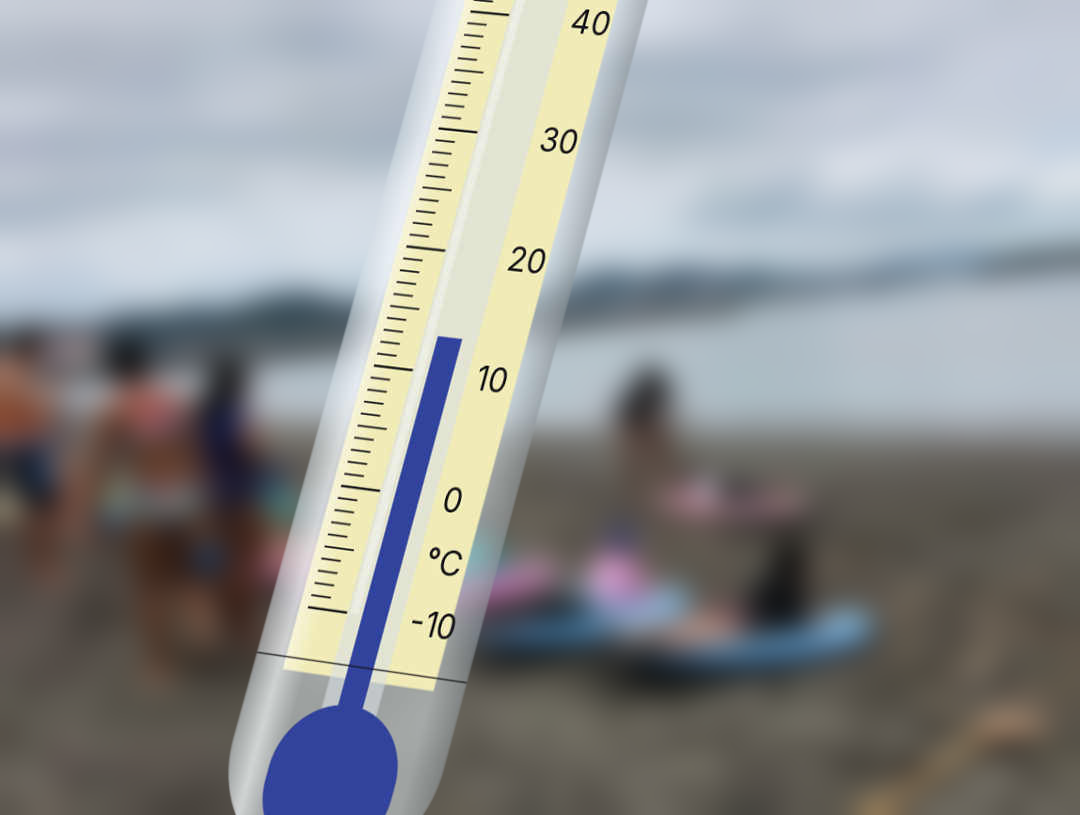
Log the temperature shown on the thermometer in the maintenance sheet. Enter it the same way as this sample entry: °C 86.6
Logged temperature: °C 13
